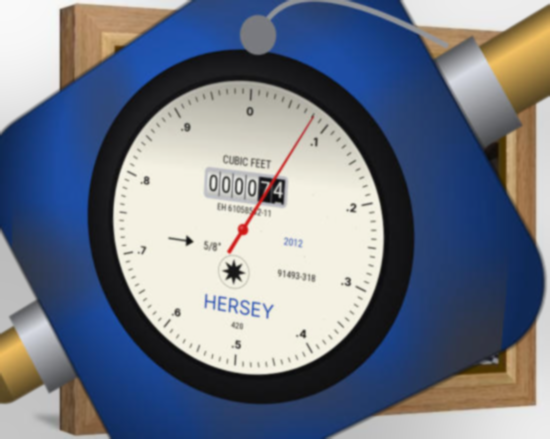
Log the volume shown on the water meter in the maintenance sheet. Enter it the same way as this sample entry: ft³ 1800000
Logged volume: ft³ 74.08
